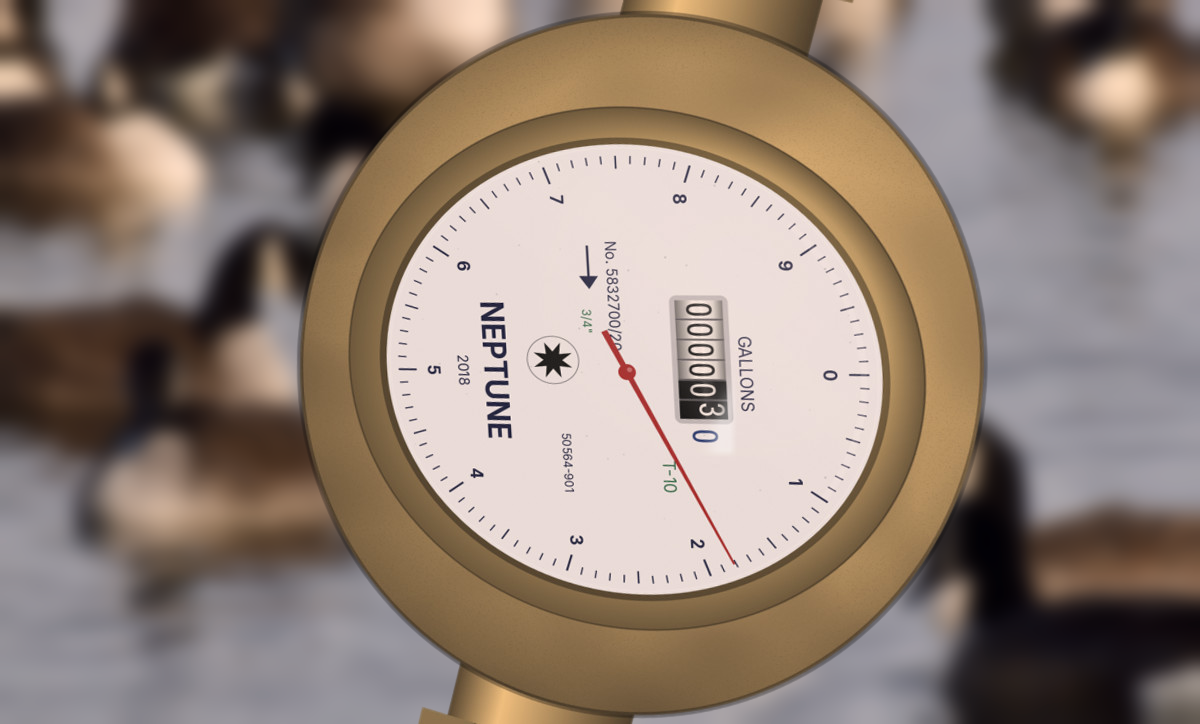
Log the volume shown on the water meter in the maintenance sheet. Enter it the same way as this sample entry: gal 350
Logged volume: gal 31.8
